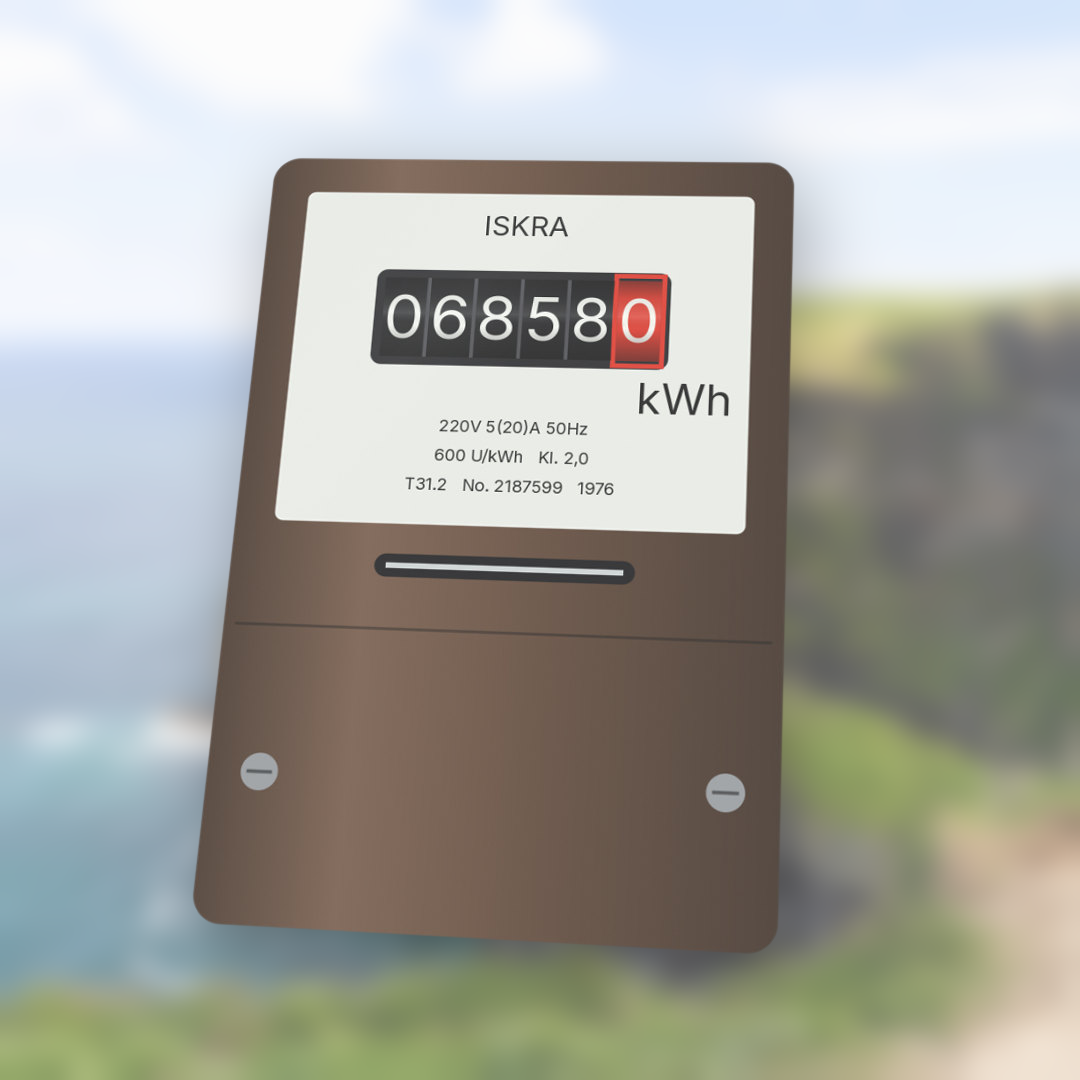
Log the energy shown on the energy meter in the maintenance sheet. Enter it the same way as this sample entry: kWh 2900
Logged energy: kWh 6858.0
